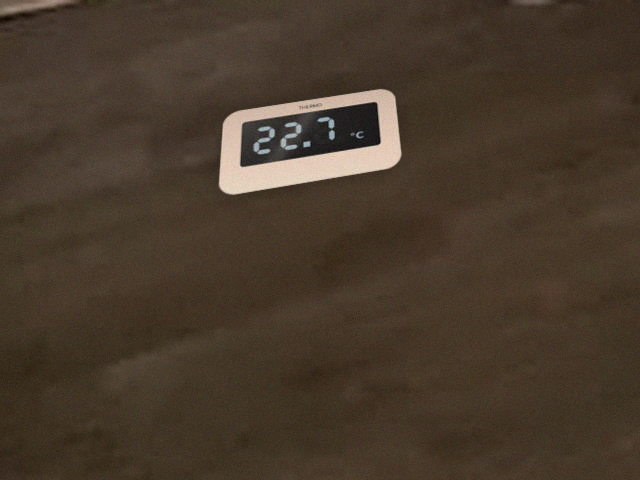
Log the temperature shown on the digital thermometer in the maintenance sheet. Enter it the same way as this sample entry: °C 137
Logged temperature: °C 22.7
